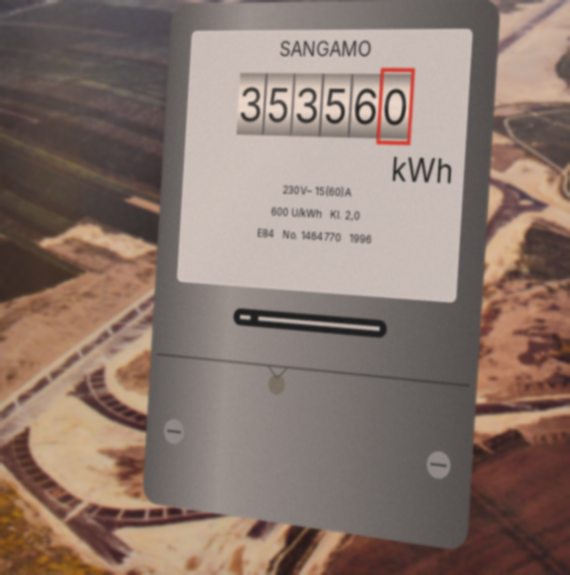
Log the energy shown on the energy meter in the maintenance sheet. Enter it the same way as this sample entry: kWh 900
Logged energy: kWh 35356.0
